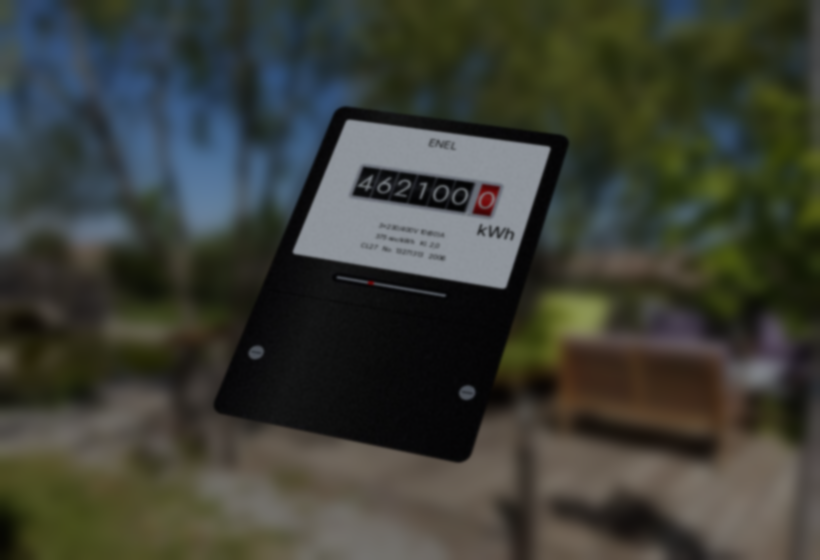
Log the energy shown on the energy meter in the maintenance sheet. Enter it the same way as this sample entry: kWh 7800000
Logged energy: kWh 462100.0
